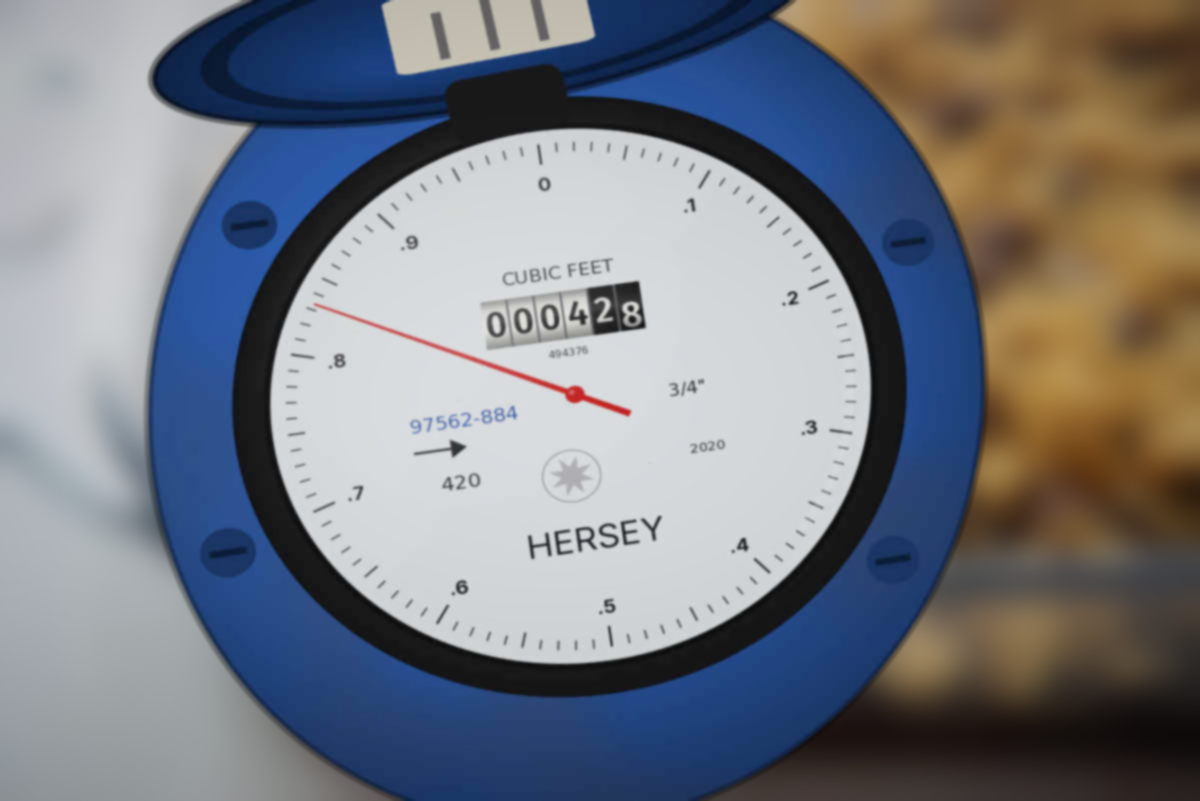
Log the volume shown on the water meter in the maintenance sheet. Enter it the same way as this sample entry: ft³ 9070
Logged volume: ft³ 427.83
